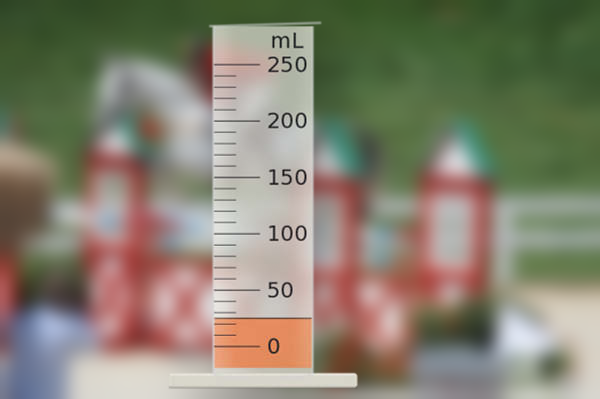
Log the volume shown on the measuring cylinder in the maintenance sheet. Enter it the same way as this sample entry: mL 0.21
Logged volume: mL 25
